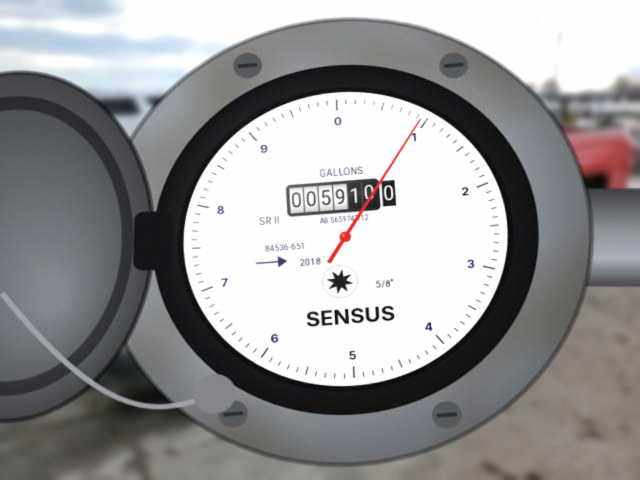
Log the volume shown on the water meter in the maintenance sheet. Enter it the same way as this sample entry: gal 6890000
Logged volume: gal 59100.9
